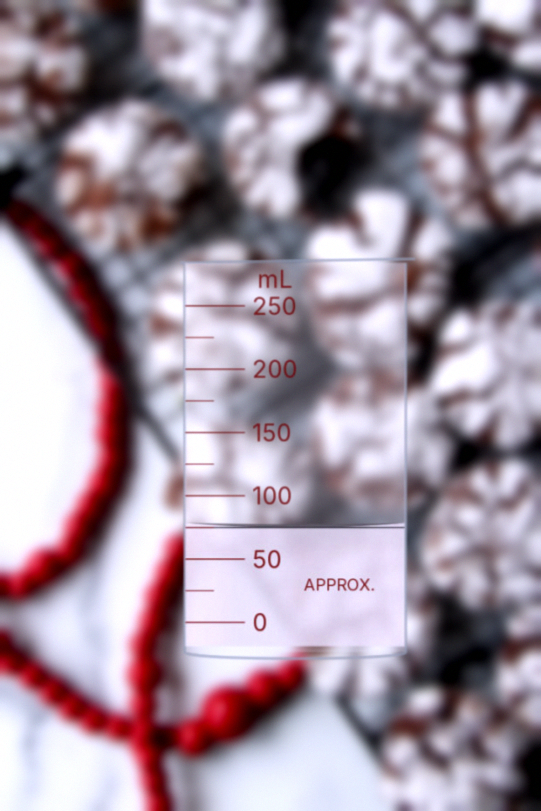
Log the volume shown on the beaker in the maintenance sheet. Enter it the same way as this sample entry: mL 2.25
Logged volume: mL 75
